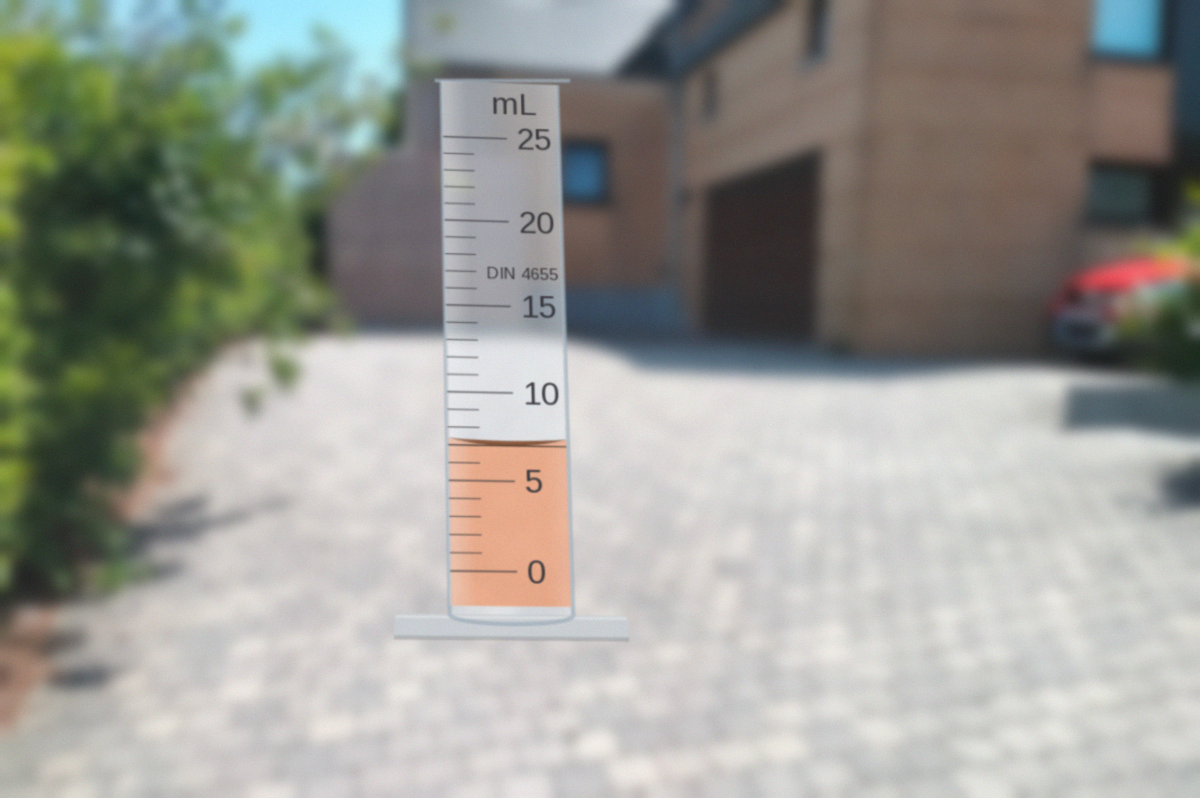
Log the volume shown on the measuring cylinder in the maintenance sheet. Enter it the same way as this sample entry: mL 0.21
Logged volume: mL 7
